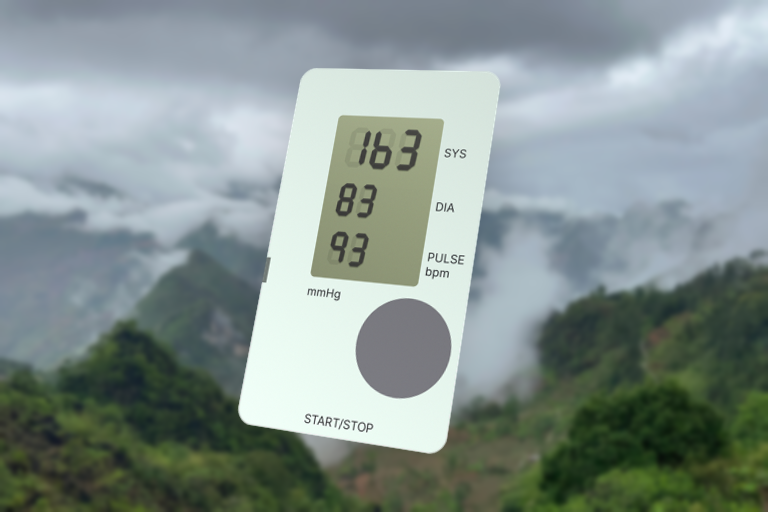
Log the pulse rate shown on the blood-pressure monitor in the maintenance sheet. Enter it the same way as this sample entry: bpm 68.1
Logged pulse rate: bpm 93
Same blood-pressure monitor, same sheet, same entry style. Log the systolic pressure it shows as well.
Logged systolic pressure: mmHg 163
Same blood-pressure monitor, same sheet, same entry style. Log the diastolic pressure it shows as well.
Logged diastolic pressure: mmHg 83
